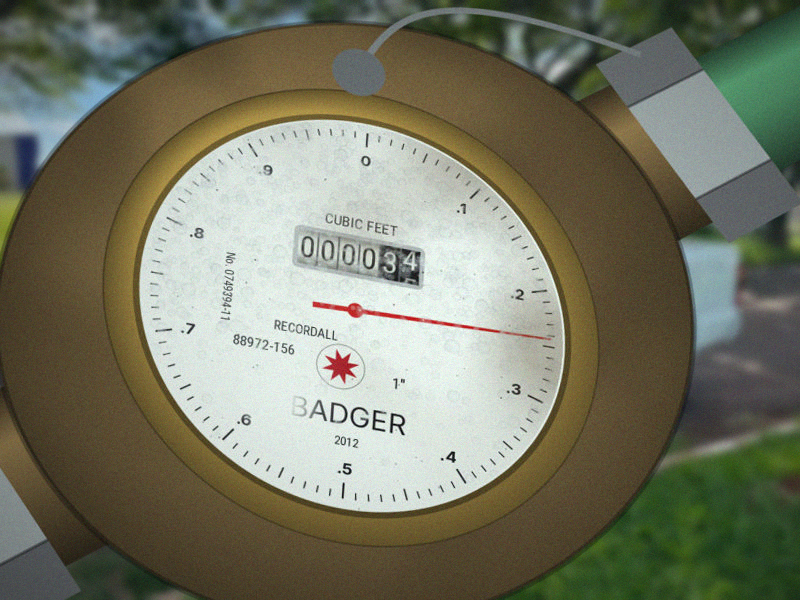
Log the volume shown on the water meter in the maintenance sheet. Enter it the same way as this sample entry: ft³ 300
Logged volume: ft³ 34.24
